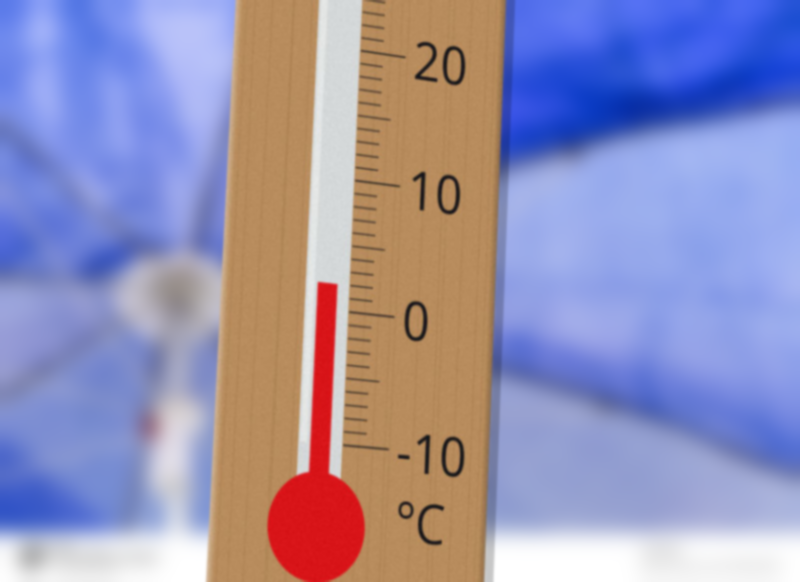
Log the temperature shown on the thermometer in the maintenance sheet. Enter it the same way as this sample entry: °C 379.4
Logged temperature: °C 2
